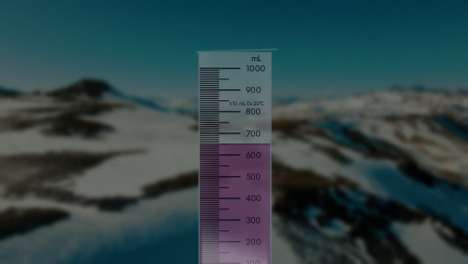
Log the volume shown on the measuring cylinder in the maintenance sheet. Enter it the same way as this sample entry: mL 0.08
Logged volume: mL 650
